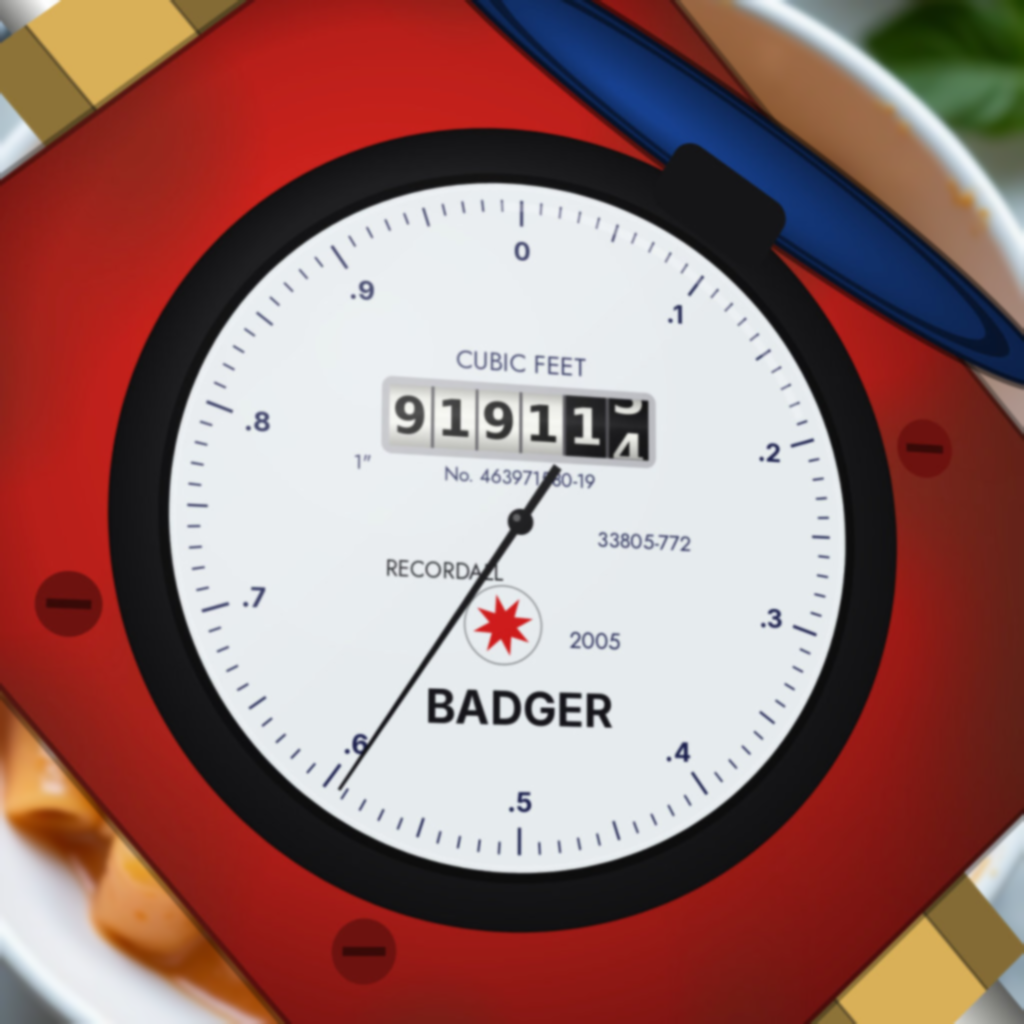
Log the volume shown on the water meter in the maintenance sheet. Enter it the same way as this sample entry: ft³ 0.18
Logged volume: ft³ 919113.59
